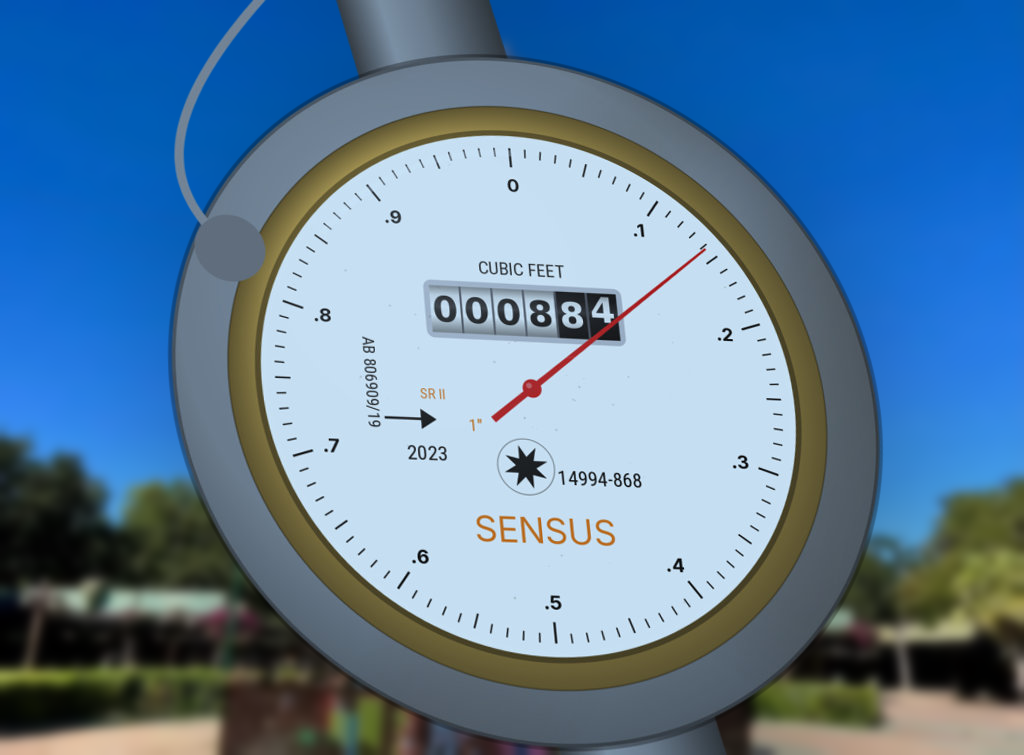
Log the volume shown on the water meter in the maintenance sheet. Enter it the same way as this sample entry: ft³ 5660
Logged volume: ft³ 884.14
